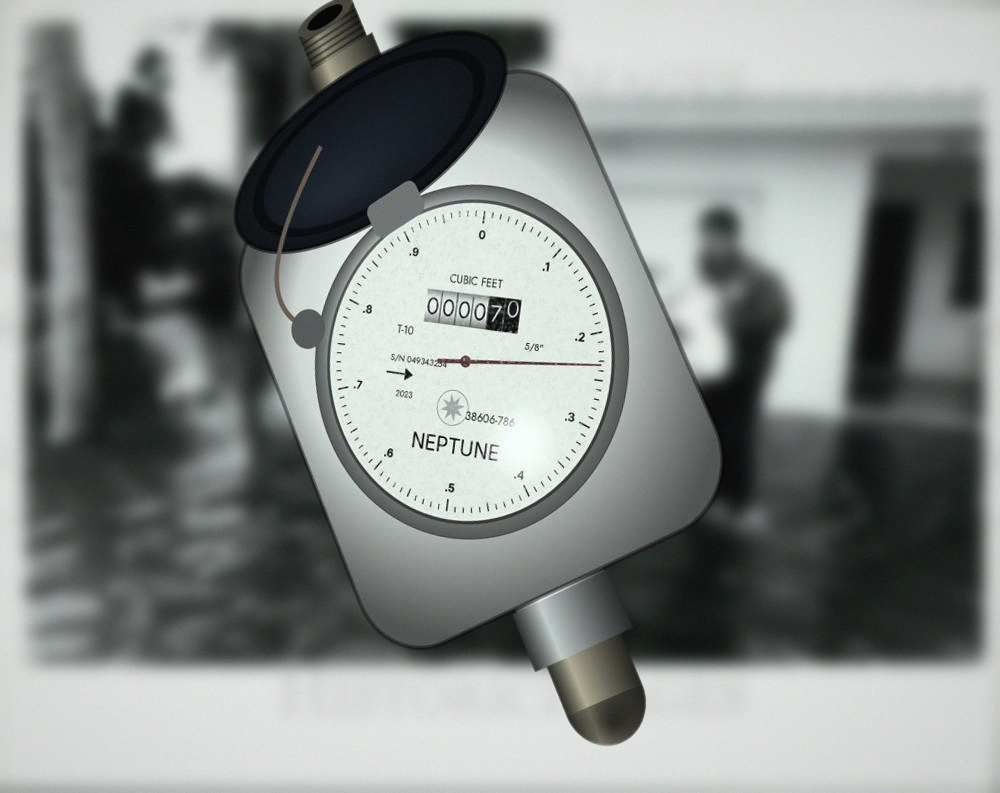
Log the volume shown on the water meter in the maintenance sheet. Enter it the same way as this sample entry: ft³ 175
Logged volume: ft³ 70.23
